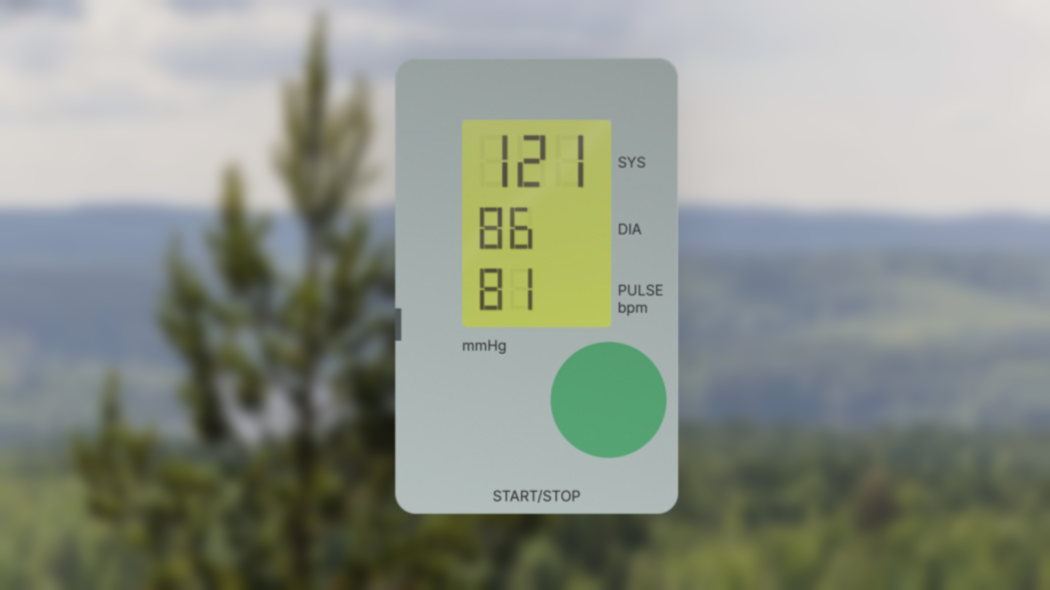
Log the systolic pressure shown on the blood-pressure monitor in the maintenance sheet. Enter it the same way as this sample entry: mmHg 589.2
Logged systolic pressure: mmHg 121
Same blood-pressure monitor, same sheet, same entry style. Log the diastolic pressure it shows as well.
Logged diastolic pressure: mmHg 86
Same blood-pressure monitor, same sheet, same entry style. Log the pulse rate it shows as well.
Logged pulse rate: bpm 81
